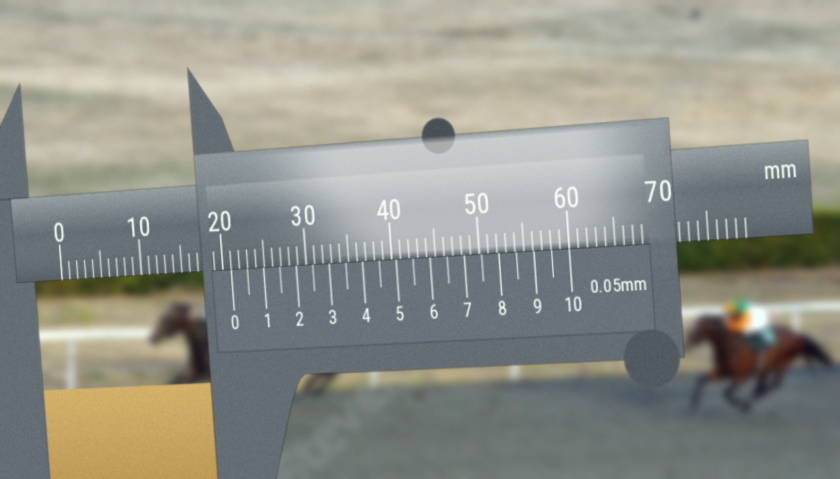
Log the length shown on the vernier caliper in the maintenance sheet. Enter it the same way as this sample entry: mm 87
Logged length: mm 21.0
